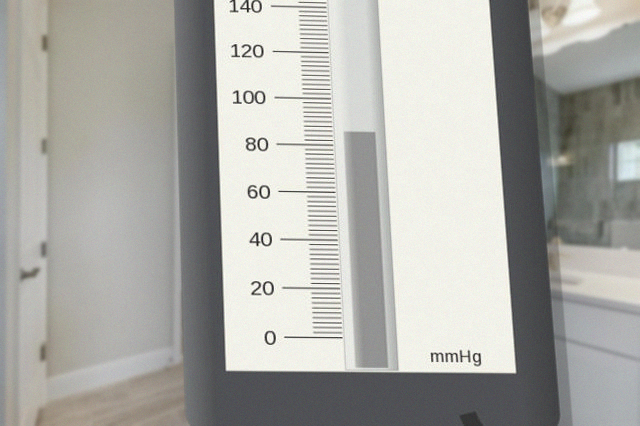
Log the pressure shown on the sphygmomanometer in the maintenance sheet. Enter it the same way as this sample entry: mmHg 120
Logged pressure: mmHg 86
